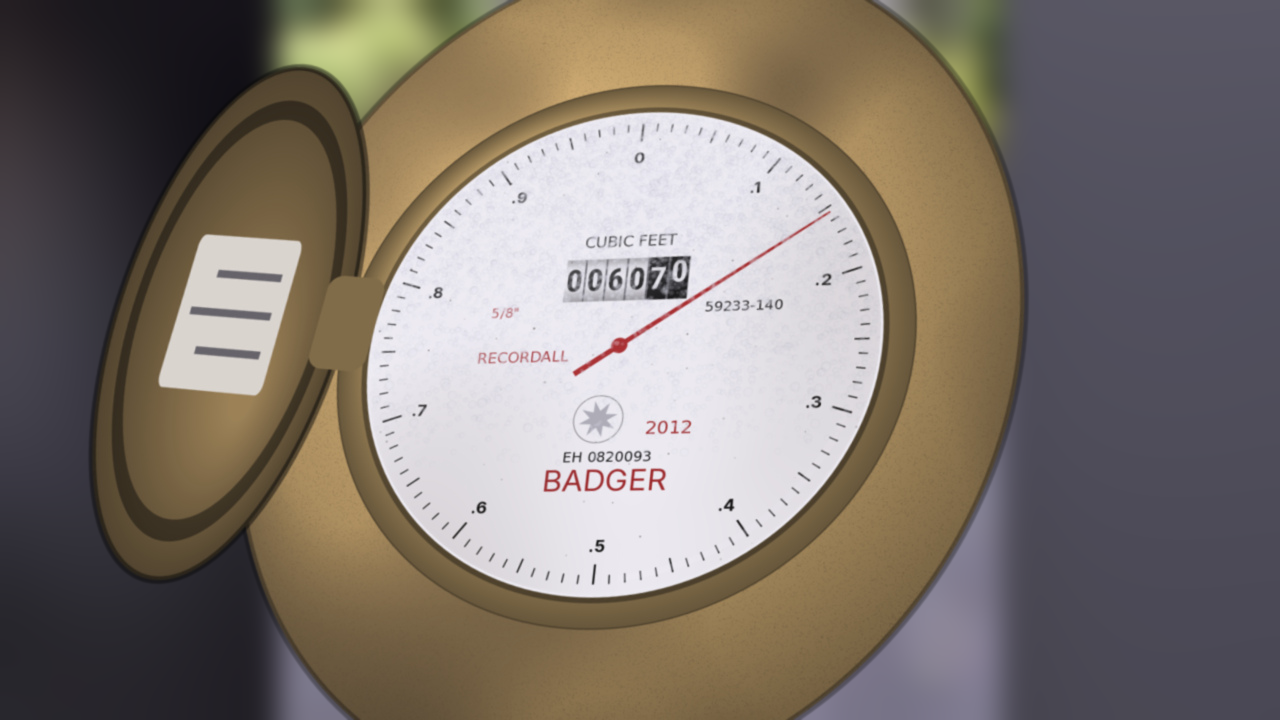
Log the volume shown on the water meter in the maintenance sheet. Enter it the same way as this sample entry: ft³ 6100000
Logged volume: ft³ 6070.15
